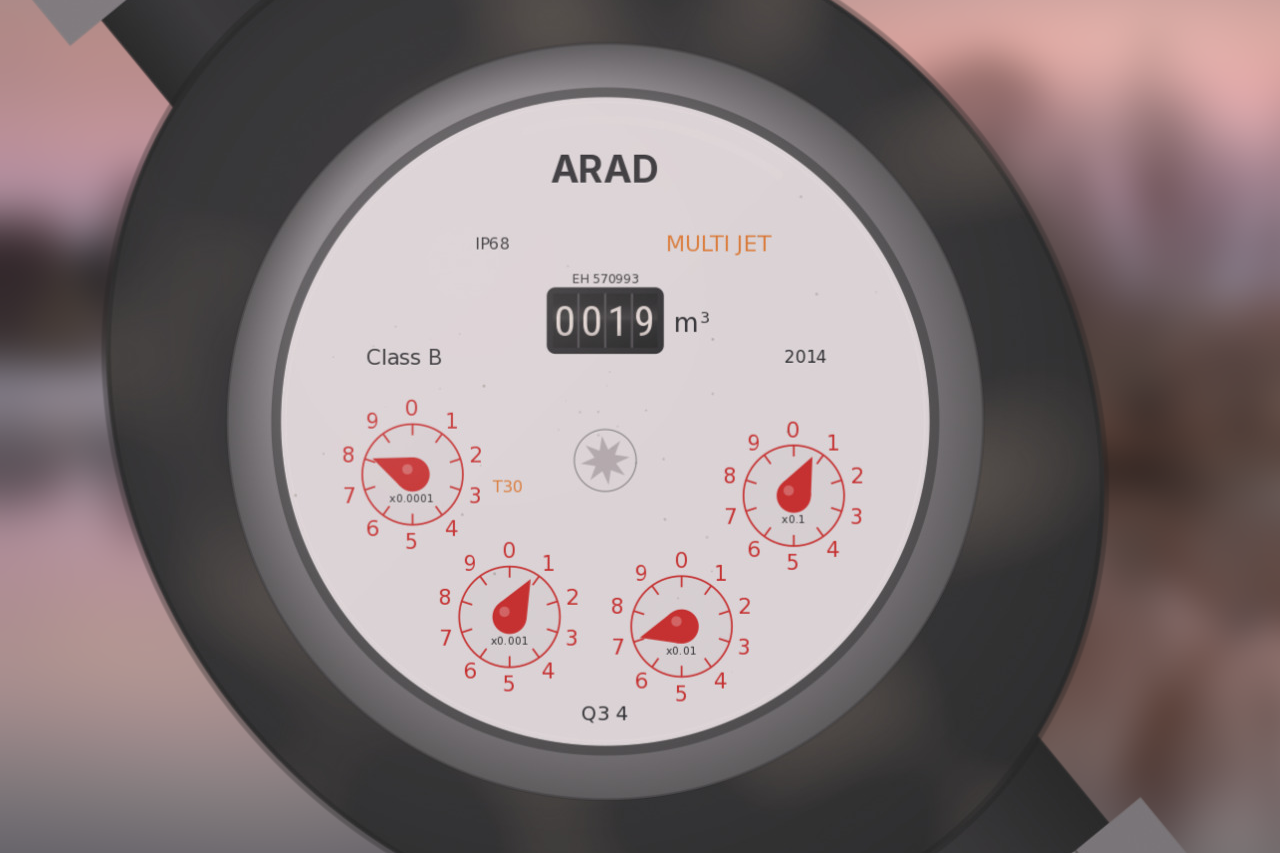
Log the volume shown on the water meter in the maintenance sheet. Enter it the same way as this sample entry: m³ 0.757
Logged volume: m³ 19.0708
